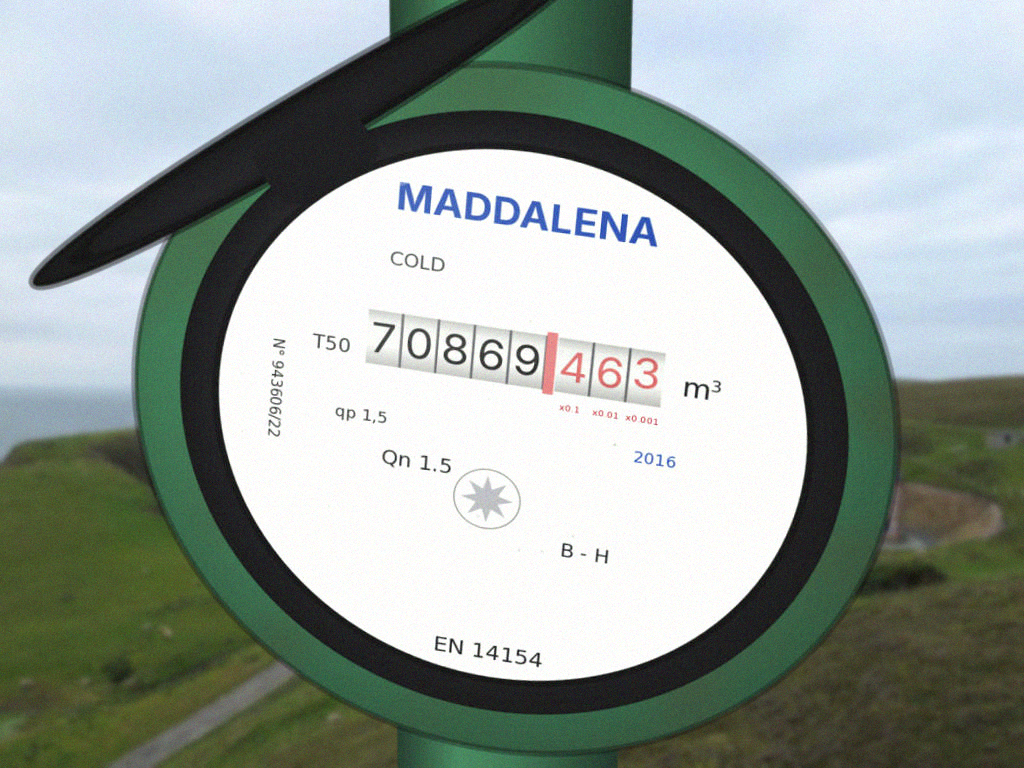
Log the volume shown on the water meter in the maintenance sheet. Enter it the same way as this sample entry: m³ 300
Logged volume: m³ 70869.463
